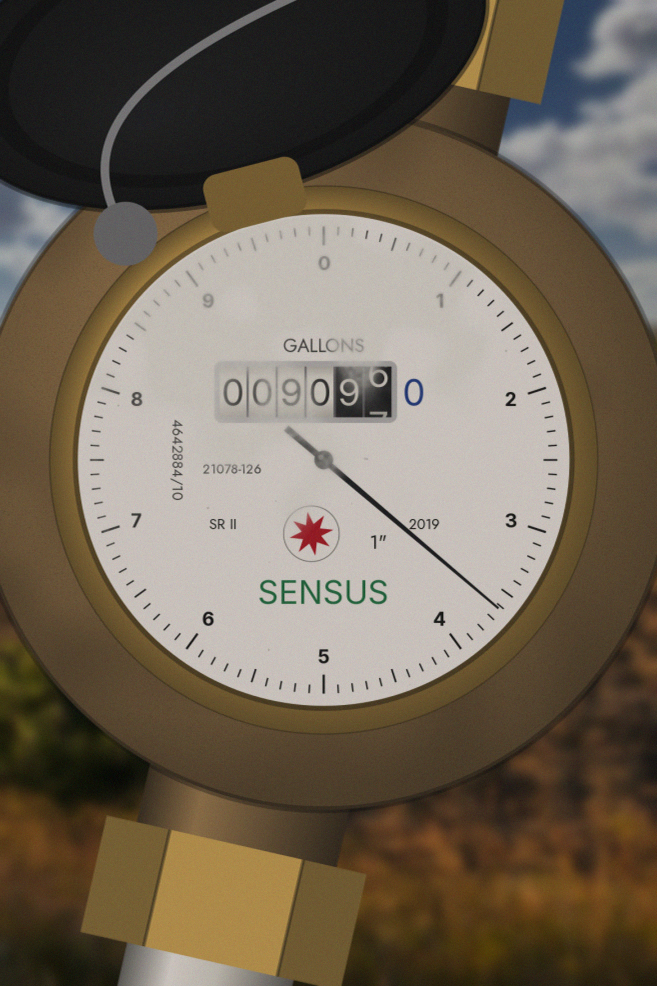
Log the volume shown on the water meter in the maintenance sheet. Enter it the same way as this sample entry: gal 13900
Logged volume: gal 90963.6
